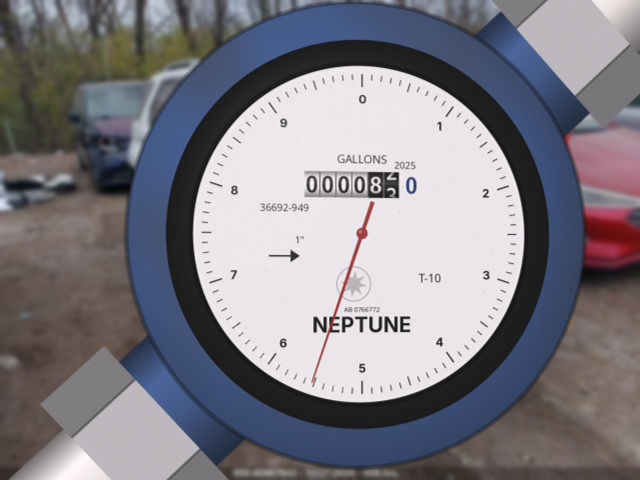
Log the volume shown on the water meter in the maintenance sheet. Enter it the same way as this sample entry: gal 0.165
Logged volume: gal 825.5
